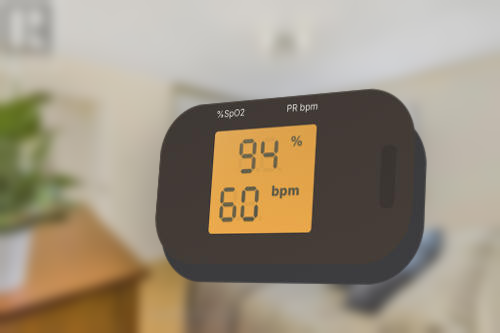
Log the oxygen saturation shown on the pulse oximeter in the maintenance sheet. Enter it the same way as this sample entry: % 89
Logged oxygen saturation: % 94
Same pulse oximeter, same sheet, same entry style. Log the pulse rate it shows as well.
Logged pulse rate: bpm 60
